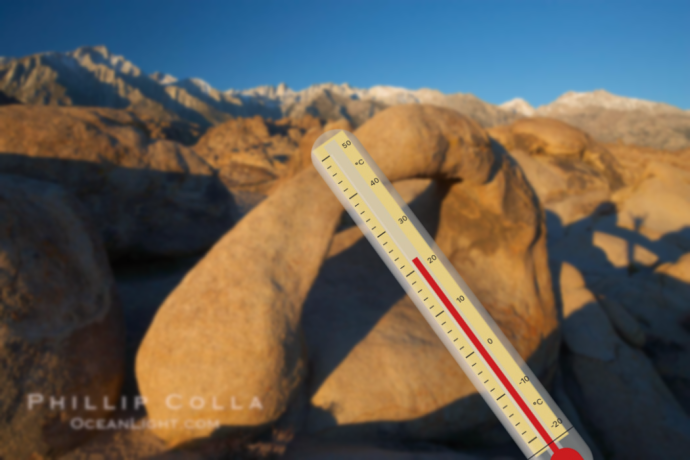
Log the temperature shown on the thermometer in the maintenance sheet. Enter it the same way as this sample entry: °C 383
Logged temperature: °C 22
